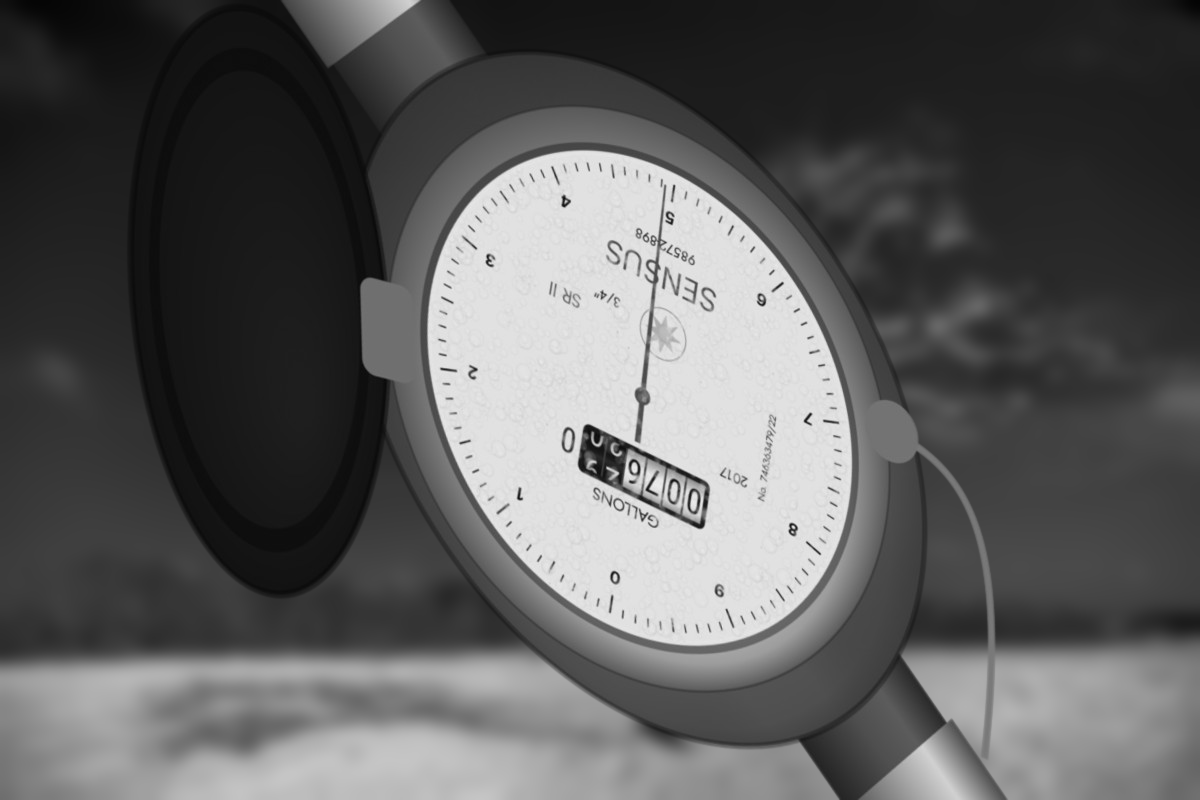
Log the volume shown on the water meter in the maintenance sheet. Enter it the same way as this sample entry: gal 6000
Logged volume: gal 76294.9
